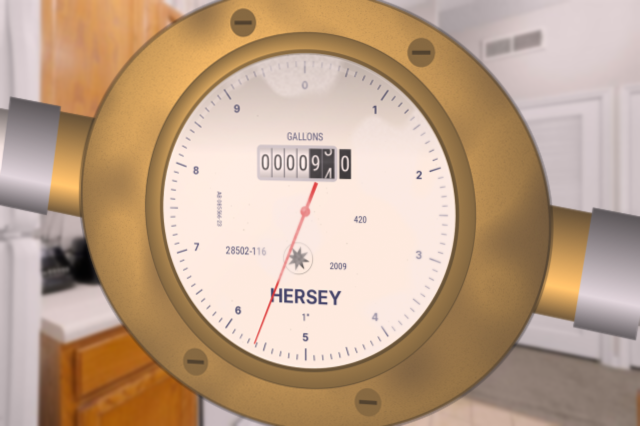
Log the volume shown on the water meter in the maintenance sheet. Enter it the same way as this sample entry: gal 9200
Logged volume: gal 935.6
